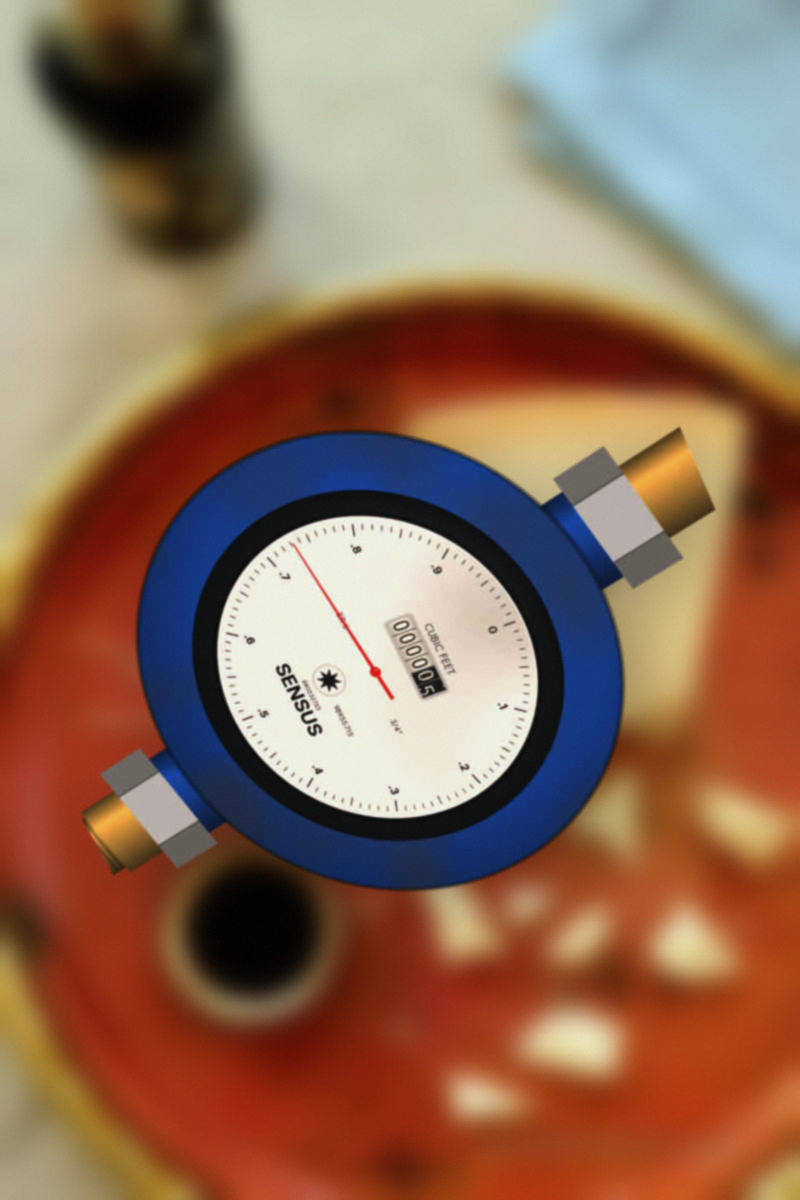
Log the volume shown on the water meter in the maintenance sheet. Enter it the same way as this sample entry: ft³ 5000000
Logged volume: ft³ 4.73
